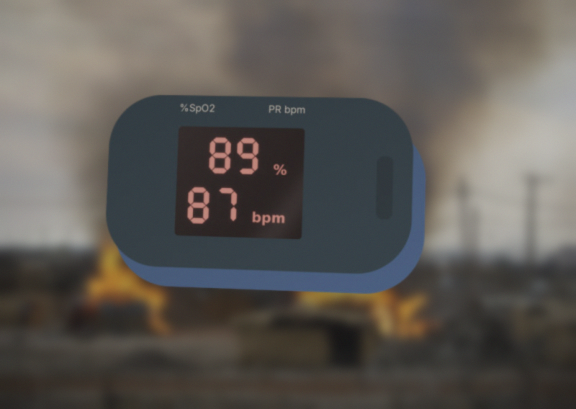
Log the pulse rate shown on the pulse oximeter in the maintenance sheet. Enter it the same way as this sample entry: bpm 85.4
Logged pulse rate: bpm 87
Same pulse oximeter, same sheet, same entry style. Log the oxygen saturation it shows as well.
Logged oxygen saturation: % 89
